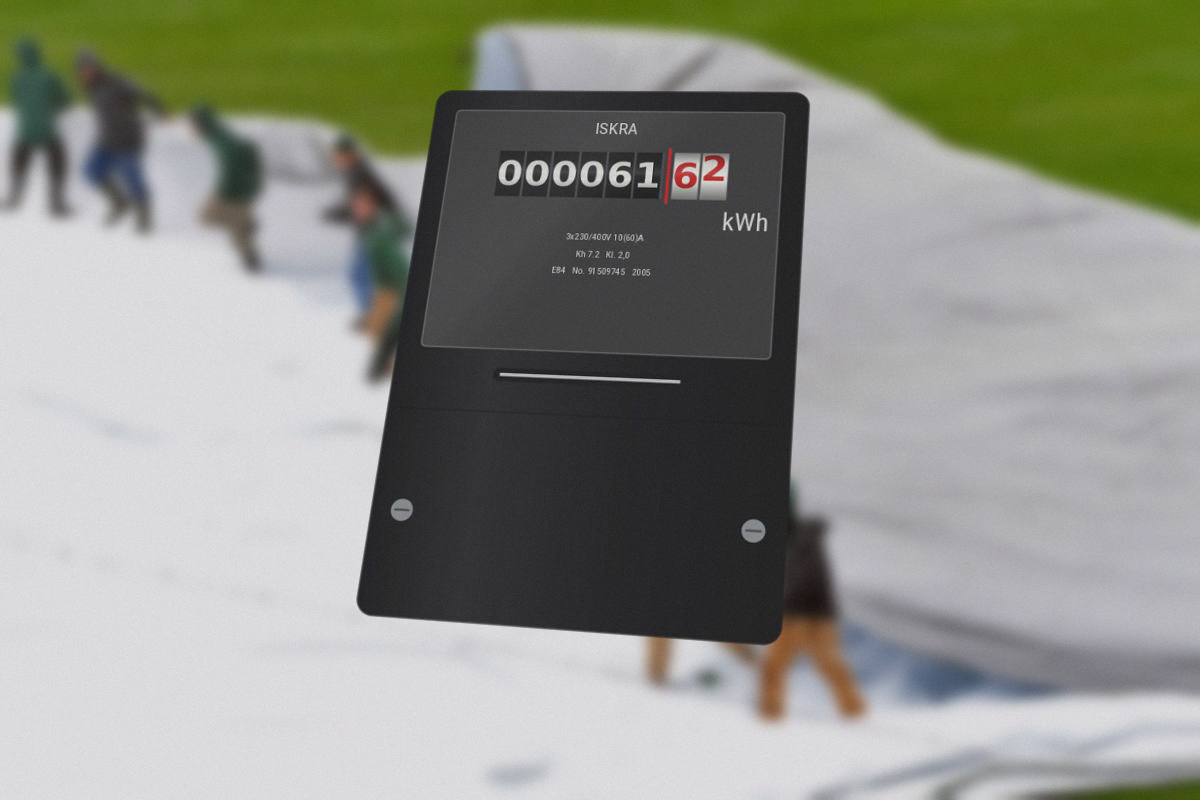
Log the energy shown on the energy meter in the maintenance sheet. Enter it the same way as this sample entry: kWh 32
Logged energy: kWh 61.62
